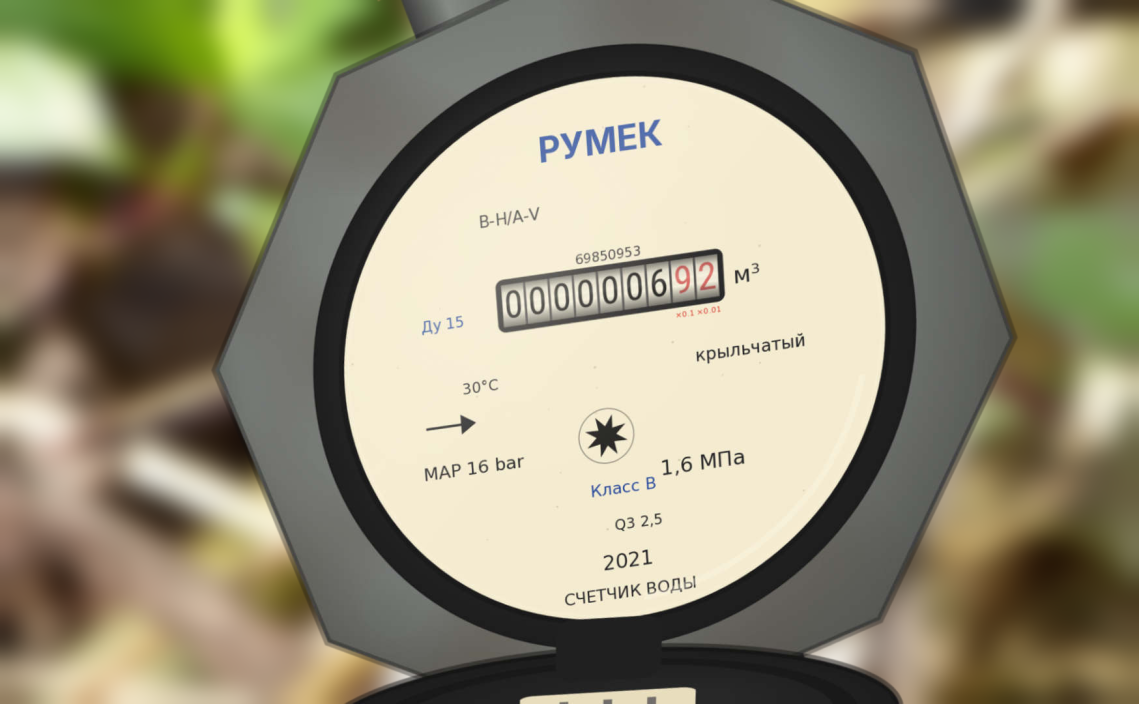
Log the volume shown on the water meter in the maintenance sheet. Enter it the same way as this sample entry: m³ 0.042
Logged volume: m³ 6.92
